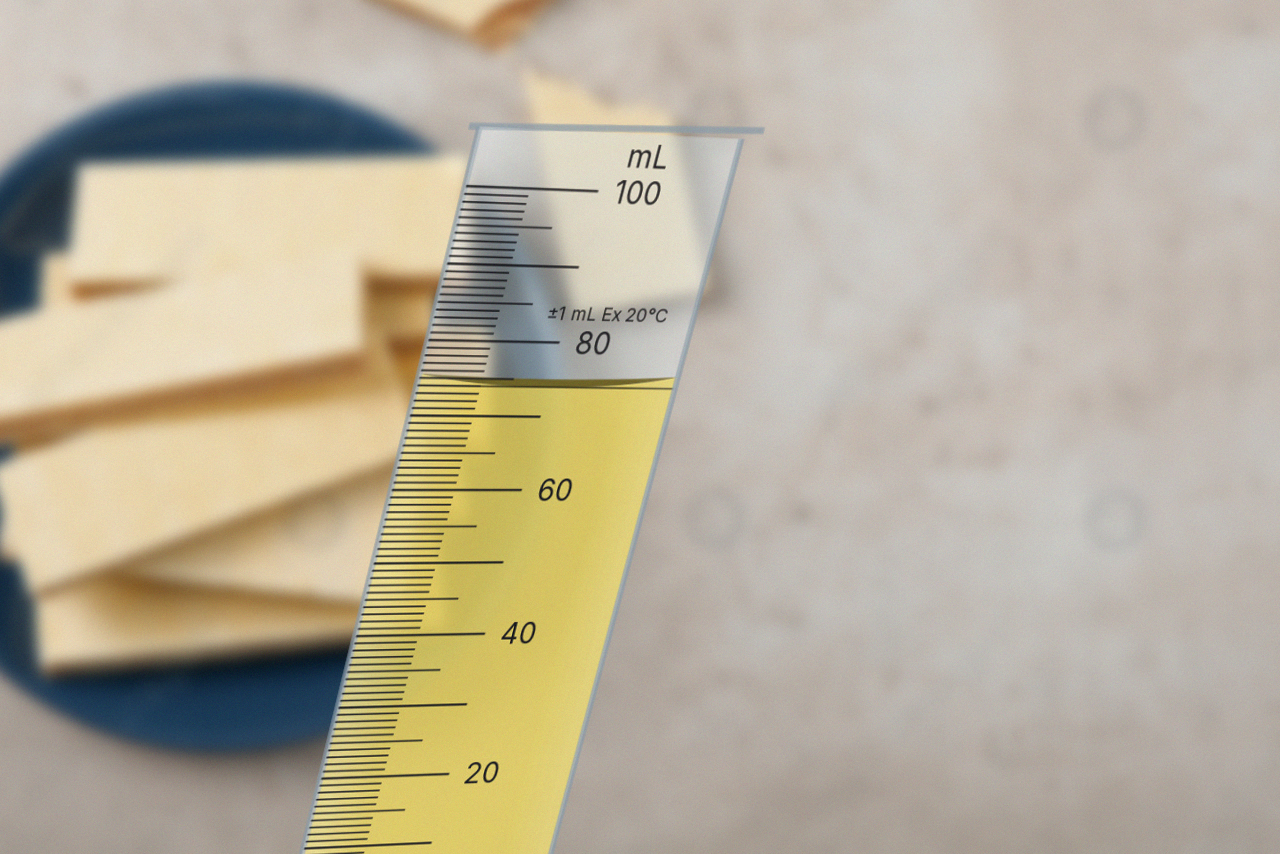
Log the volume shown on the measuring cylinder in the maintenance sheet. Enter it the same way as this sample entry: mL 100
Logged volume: mL 74
